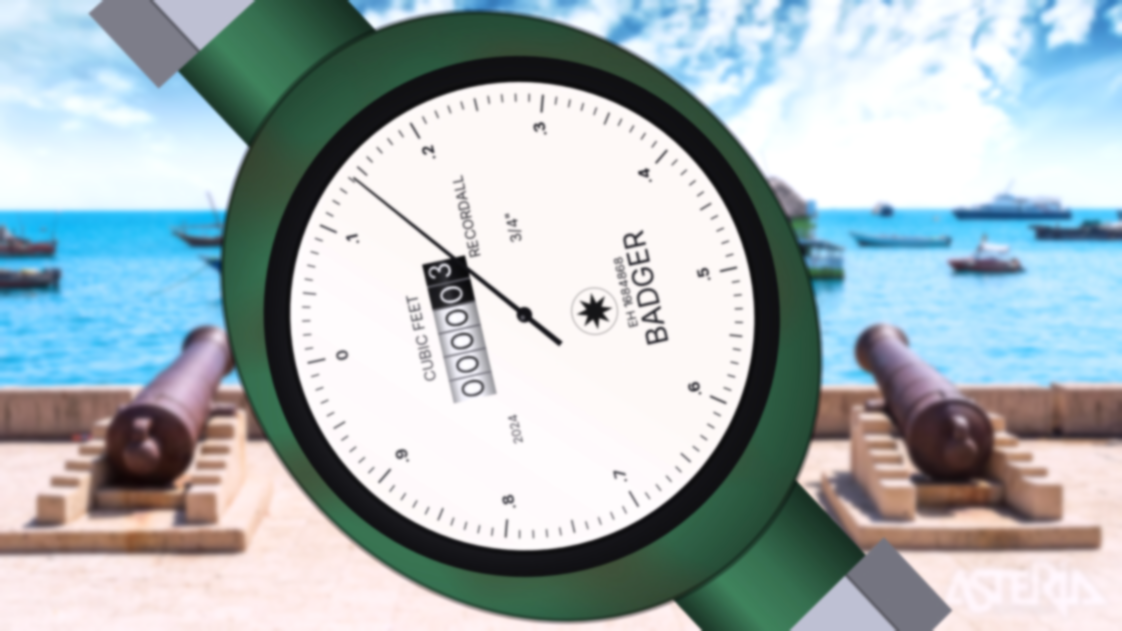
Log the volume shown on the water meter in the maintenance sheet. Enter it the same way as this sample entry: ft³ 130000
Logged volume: ft³ 3.14
